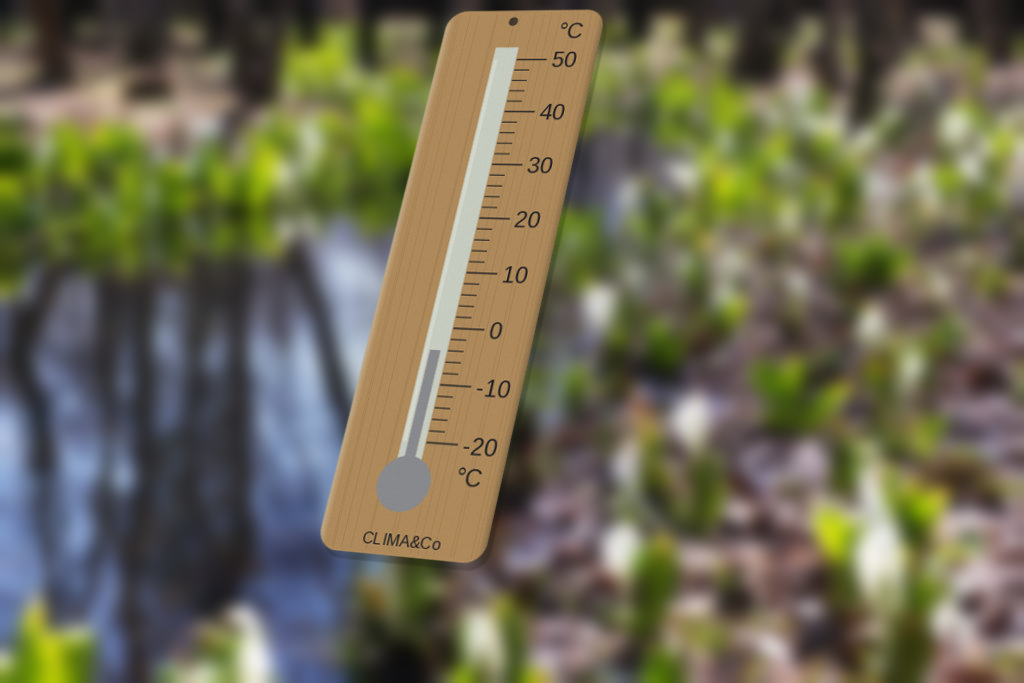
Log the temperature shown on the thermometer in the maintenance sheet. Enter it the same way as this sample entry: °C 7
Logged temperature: °C -4
